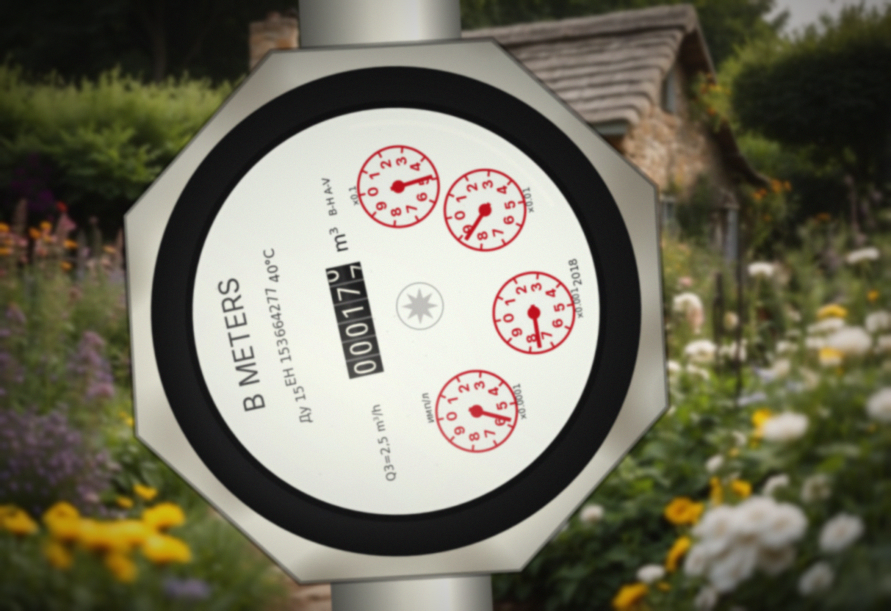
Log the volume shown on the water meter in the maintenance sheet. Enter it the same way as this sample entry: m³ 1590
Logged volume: m³ 176.4875
